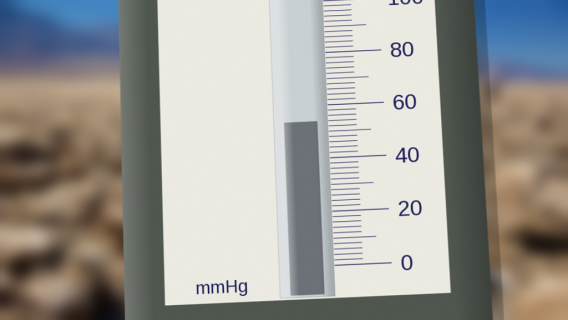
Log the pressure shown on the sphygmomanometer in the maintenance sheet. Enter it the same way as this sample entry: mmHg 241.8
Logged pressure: mmHg 54
